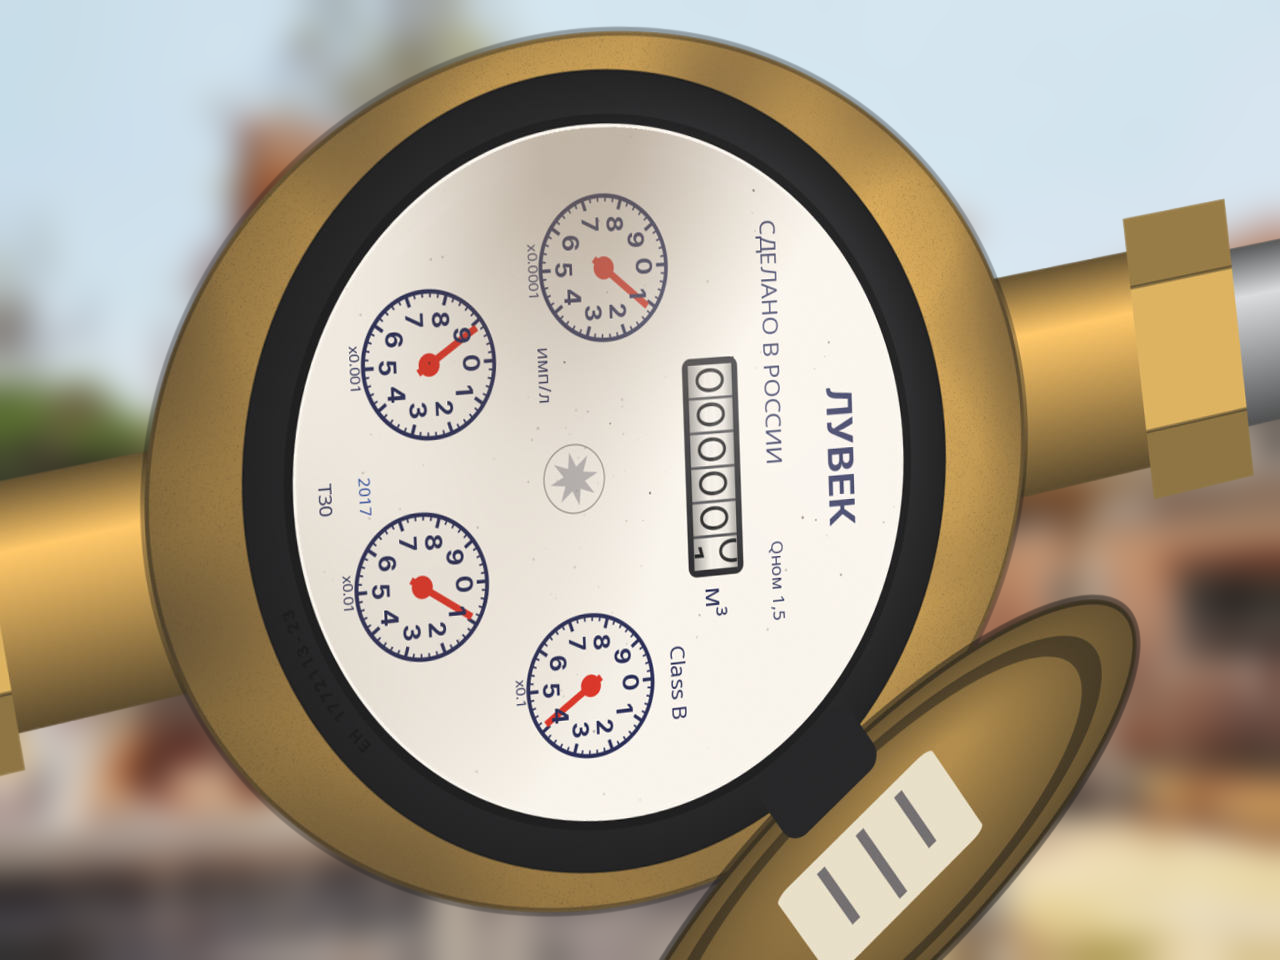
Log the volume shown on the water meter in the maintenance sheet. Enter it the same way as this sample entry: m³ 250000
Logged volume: m³ 0.4091
